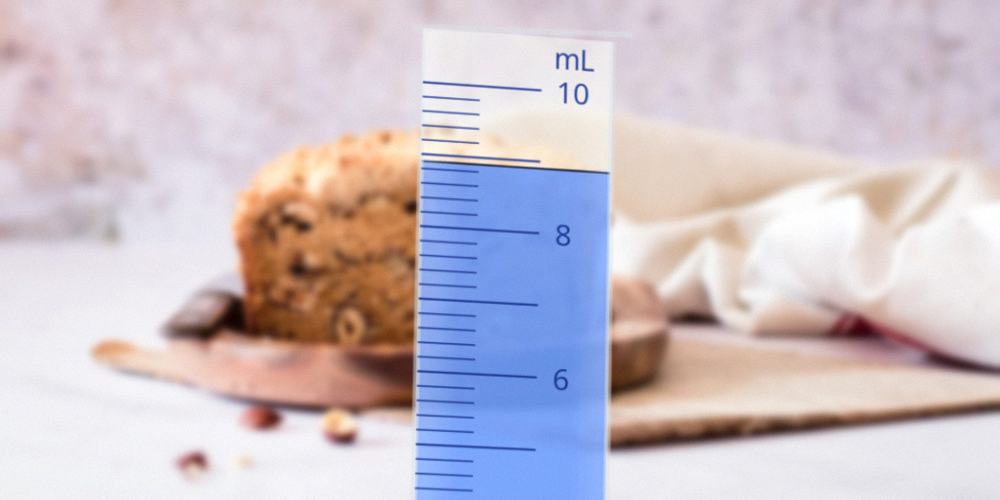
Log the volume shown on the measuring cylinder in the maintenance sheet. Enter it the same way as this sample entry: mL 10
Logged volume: mL 8.9
